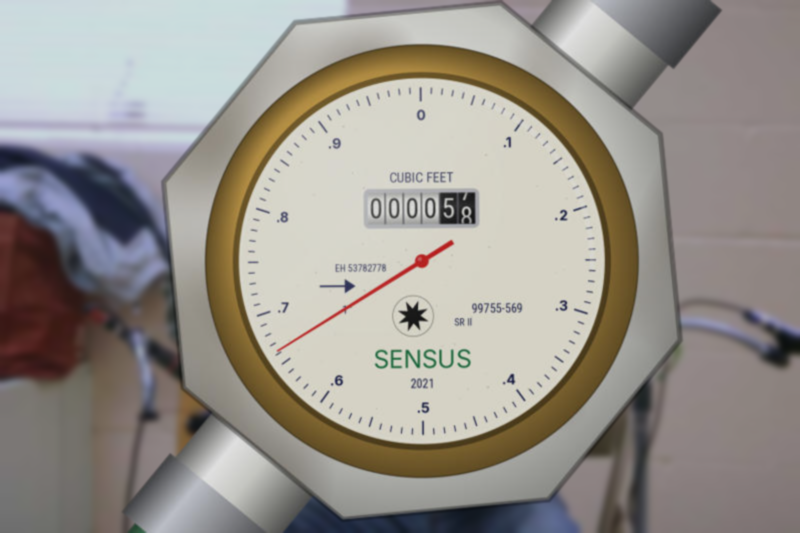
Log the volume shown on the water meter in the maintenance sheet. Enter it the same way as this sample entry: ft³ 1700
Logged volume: ft³ 57.66
